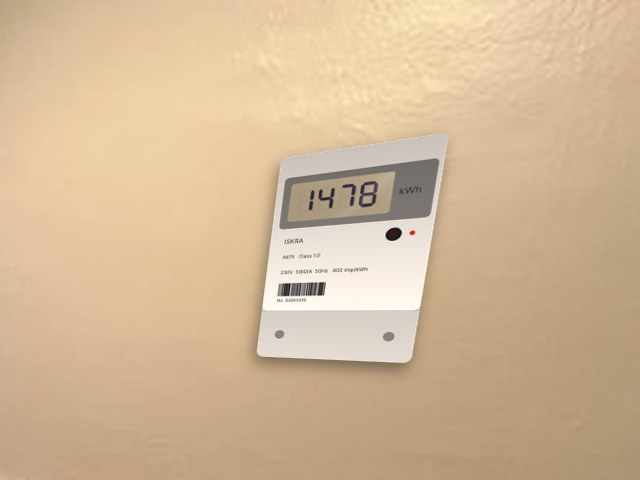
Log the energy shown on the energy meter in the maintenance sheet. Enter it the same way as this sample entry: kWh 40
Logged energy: kWh 1478
